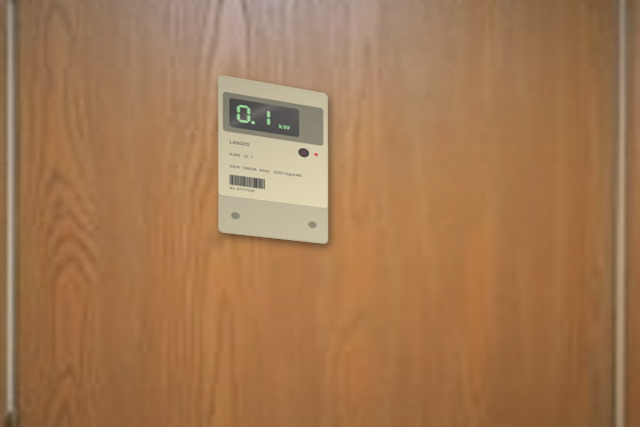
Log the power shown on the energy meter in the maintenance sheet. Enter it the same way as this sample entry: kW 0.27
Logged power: kW 0.1
